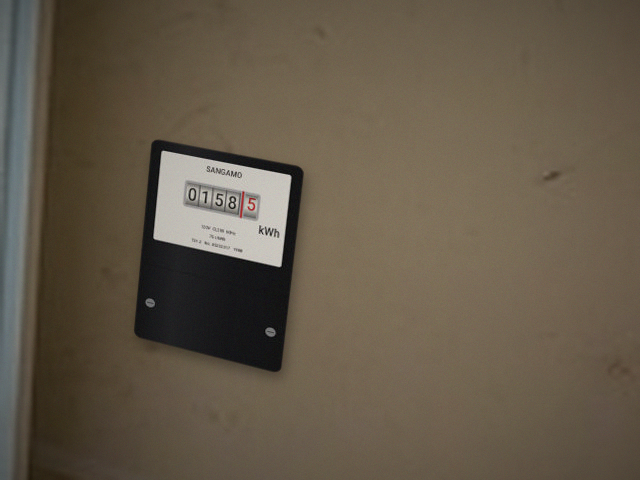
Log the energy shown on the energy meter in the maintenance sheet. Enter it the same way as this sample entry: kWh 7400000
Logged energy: kWh 158.5
